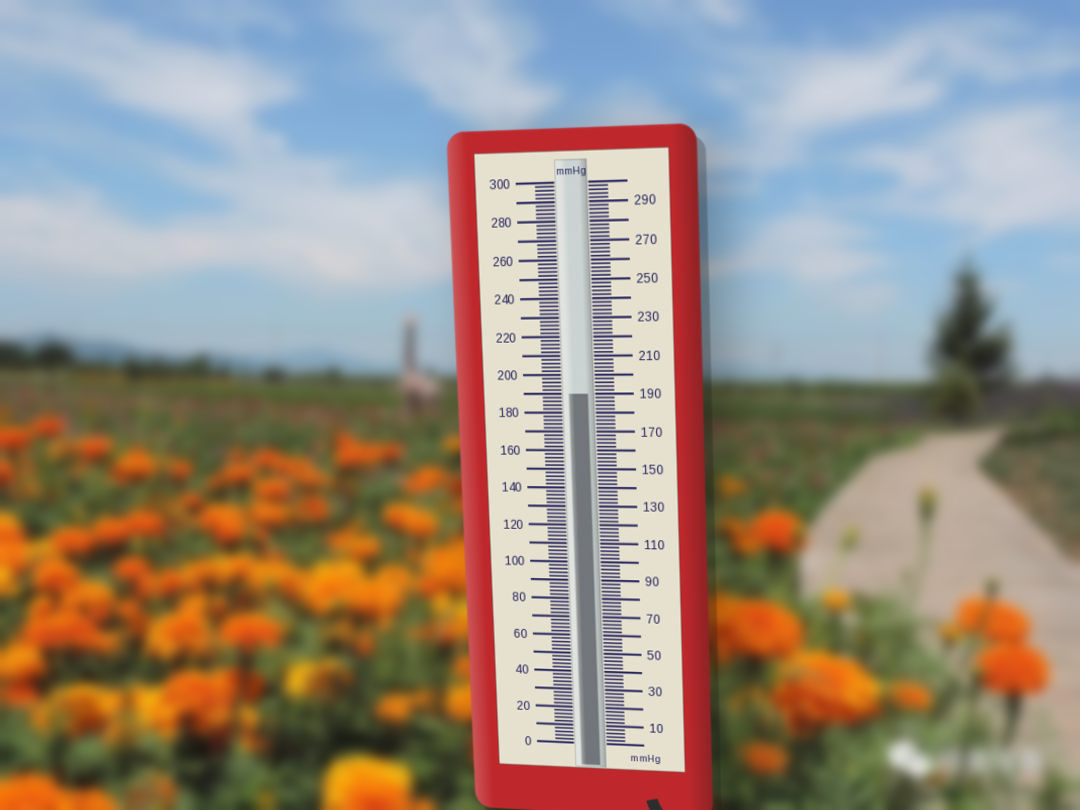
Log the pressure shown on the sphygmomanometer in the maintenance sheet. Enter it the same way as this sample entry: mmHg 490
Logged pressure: mmHg 190
